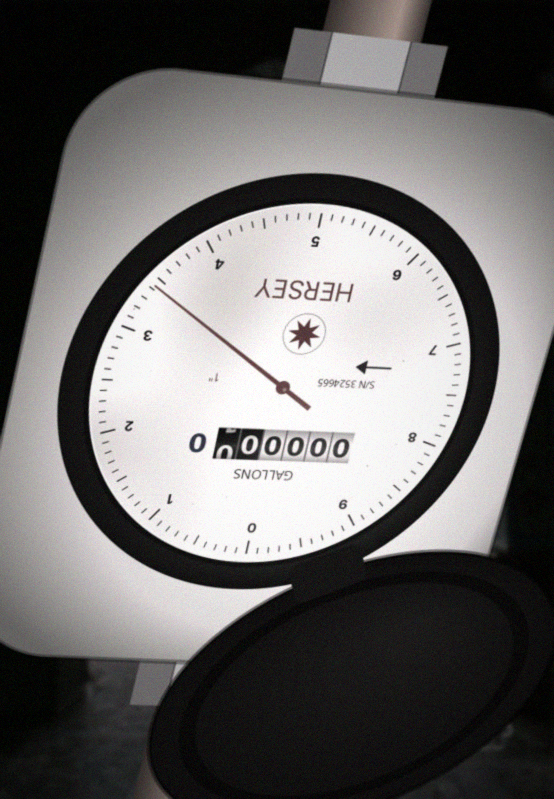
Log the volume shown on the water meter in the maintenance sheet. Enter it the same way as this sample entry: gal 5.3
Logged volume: gal 3.4
